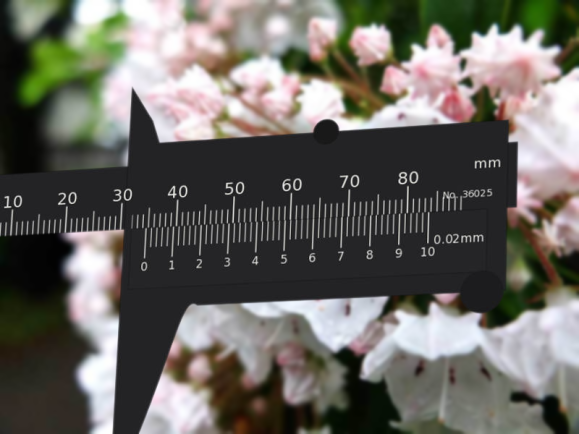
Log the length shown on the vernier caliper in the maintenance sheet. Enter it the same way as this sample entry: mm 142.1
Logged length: mm 34.6
